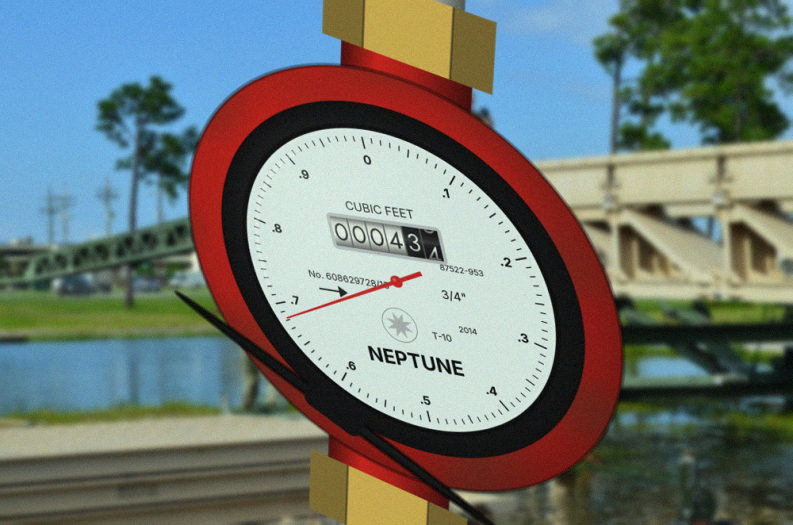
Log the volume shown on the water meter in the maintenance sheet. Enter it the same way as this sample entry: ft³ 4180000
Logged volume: ft³ 433.68
